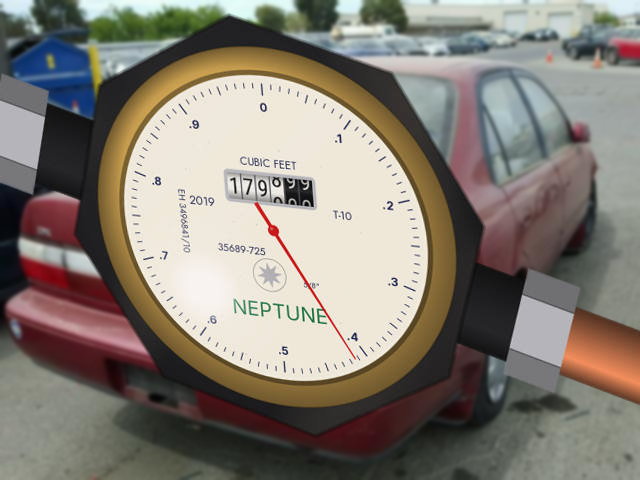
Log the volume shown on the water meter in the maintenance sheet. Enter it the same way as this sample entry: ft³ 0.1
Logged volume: ft³ 179899.41
